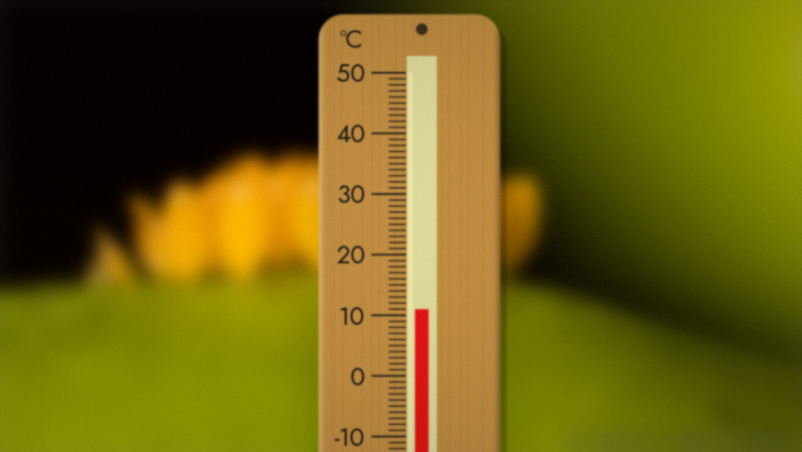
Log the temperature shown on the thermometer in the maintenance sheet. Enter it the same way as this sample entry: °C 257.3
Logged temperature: °C 11
